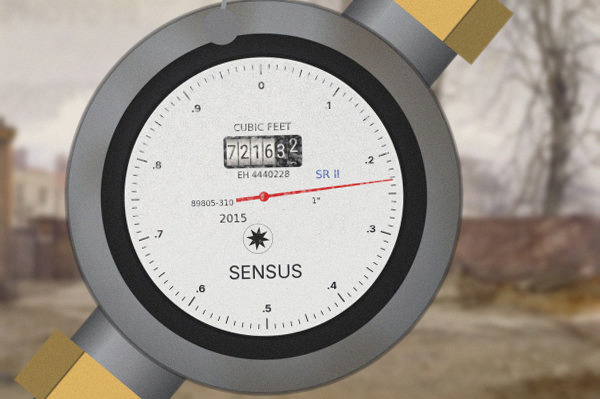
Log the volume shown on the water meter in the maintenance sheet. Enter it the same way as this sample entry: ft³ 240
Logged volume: ft³ 721632.23
